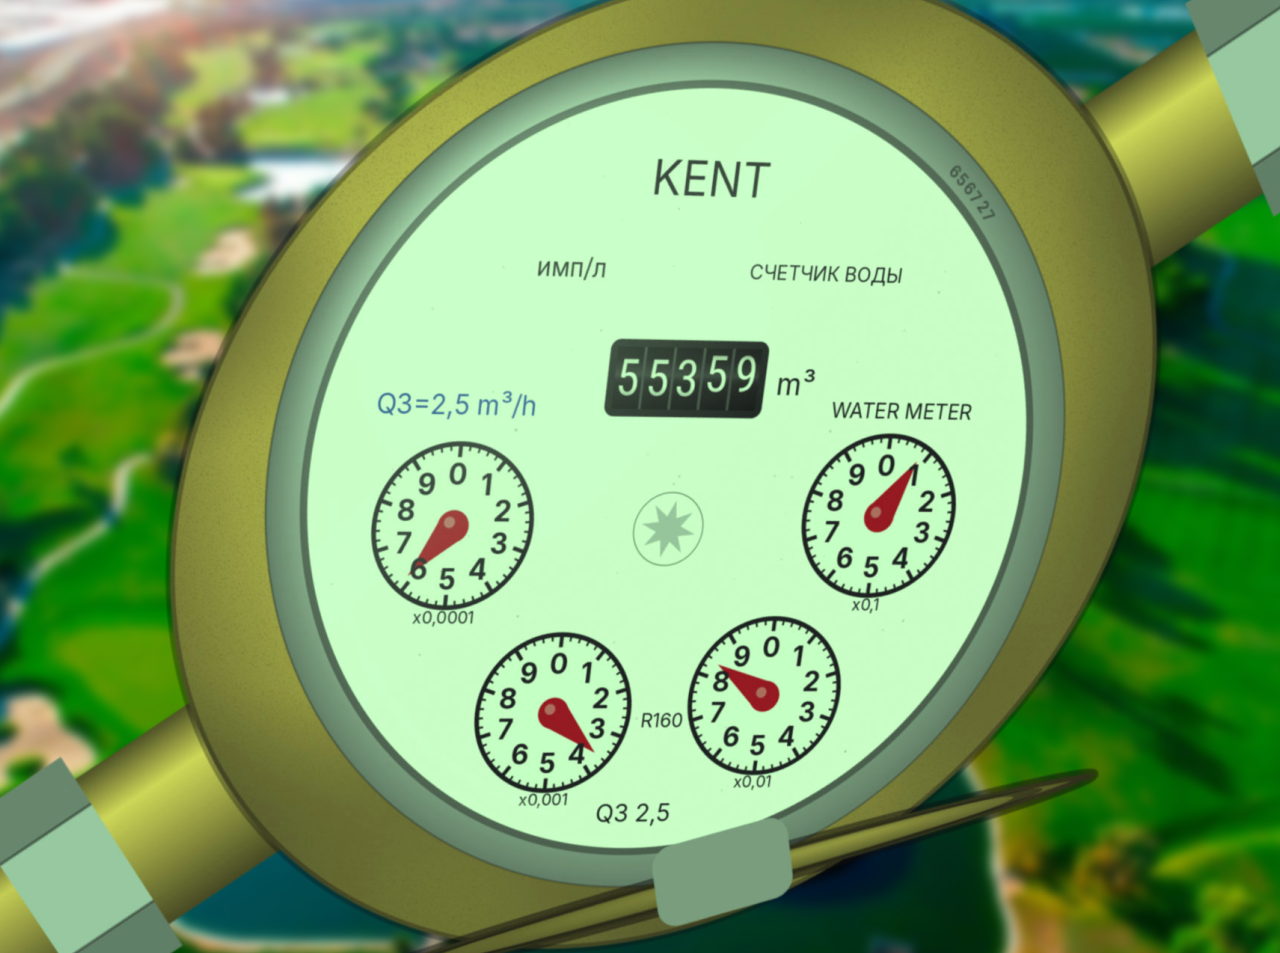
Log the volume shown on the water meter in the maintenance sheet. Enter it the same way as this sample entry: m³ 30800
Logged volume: m³ 55359.0836
